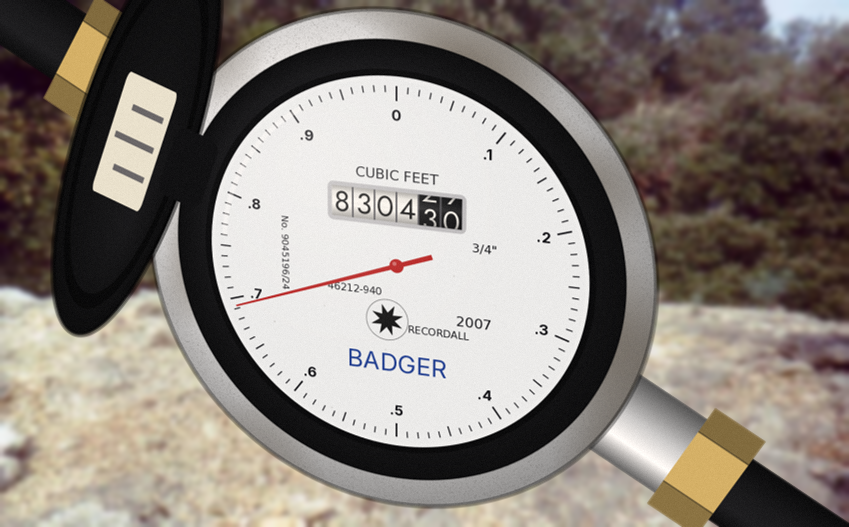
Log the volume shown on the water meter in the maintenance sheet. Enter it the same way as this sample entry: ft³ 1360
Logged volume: ft³ 830429.69
